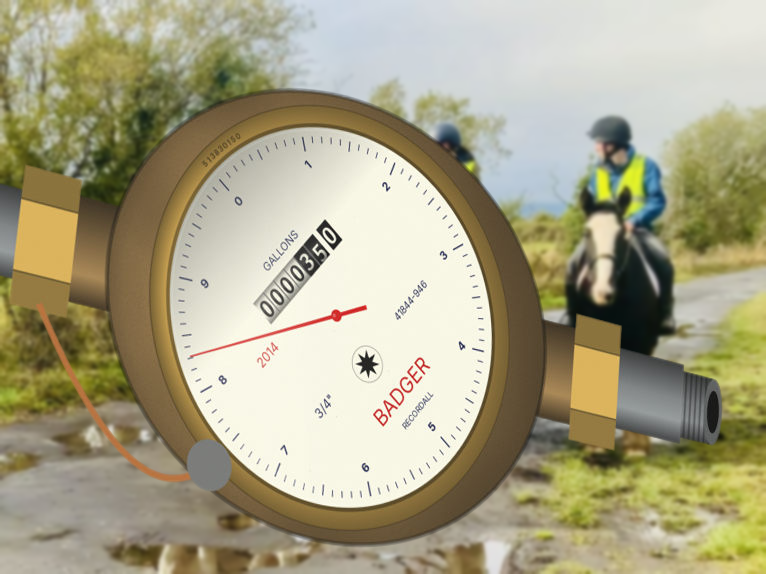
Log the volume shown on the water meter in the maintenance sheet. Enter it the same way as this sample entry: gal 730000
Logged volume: gal 348.3
